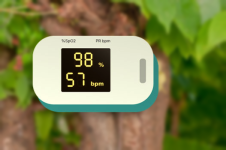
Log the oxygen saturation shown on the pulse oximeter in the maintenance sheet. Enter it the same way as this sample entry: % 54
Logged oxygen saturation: % 98
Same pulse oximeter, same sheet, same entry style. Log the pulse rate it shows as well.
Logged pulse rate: bpm 57
